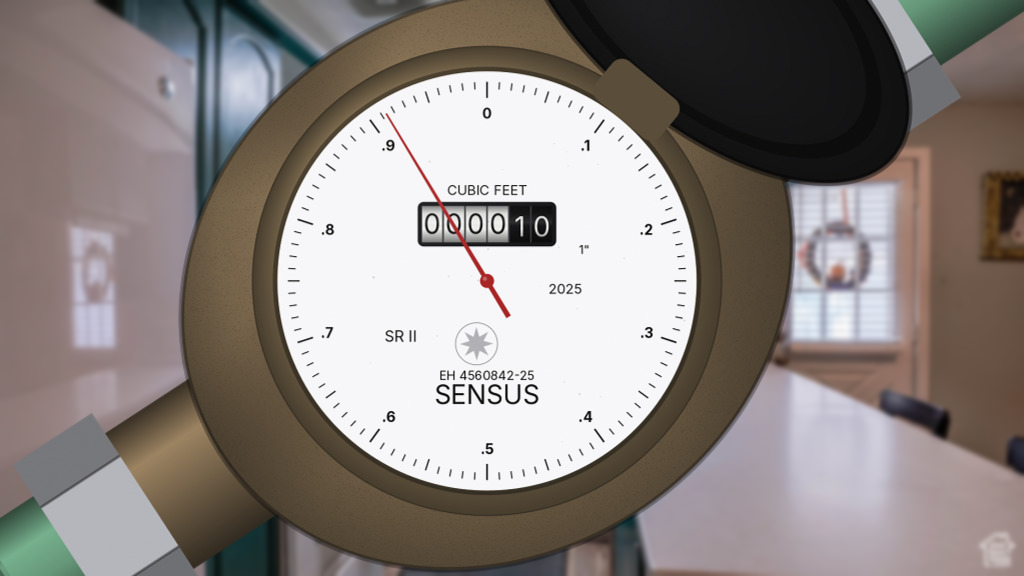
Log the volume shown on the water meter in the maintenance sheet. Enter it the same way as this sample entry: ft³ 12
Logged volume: ft³ 9.91
